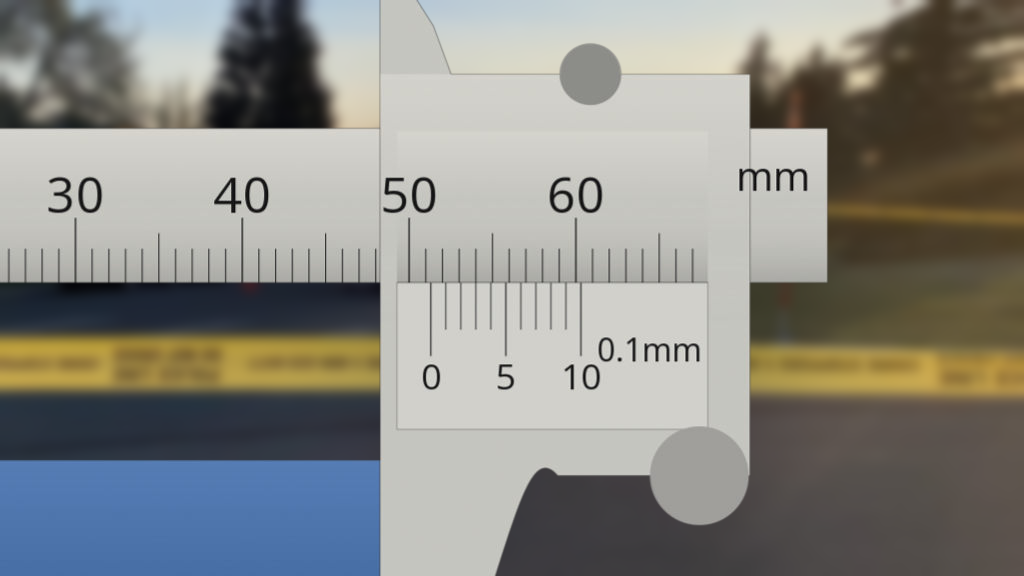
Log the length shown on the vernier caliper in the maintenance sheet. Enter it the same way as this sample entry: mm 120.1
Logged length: mm 51.3
